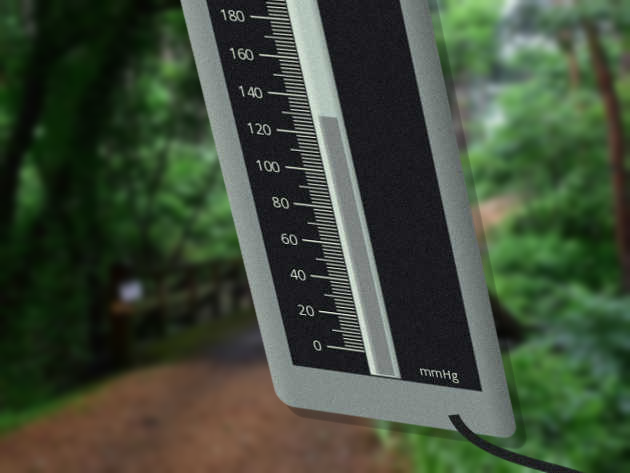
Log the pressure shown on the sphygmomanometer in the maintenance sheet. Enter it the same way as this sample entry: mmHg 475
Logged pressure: mmHg 130
